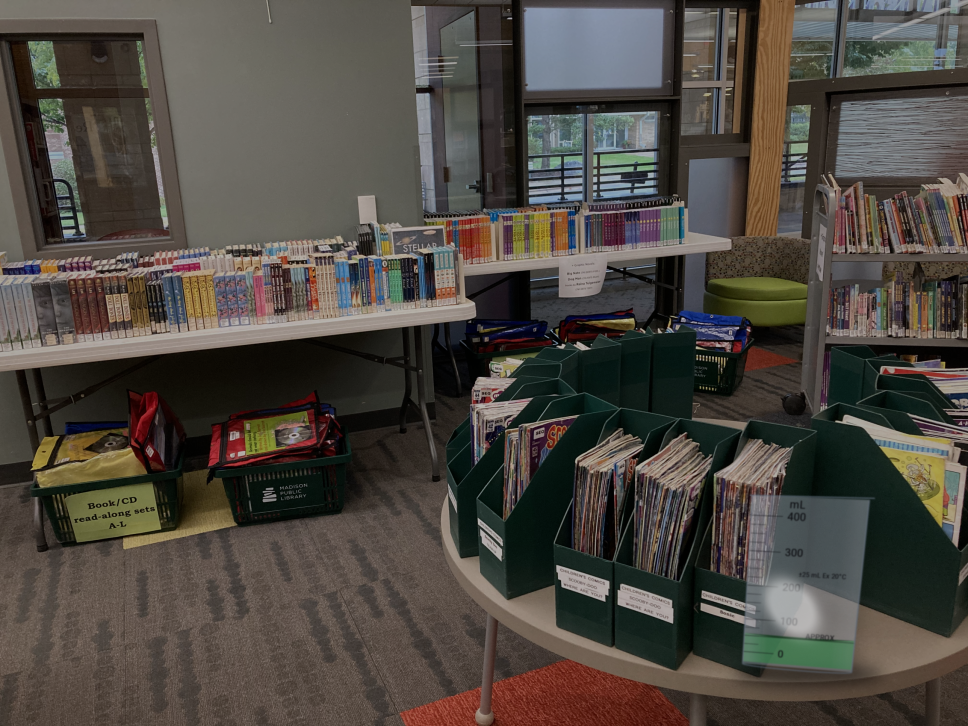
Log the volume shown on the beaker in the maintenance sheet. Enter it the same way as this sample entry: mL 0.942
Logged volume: mL 50
